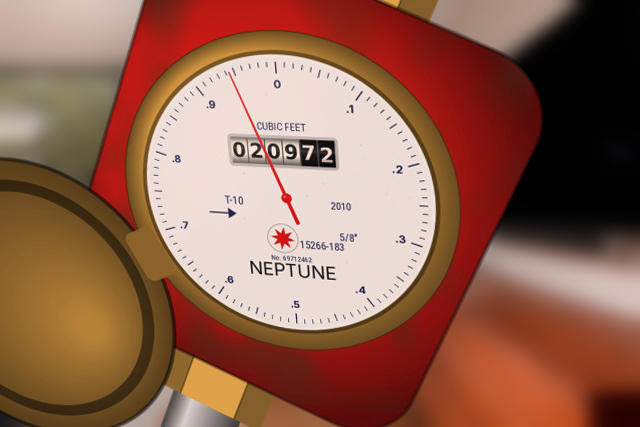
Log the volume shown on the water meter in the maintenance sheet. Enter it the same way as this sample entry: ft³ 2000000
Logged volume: ft³ 20971.94
